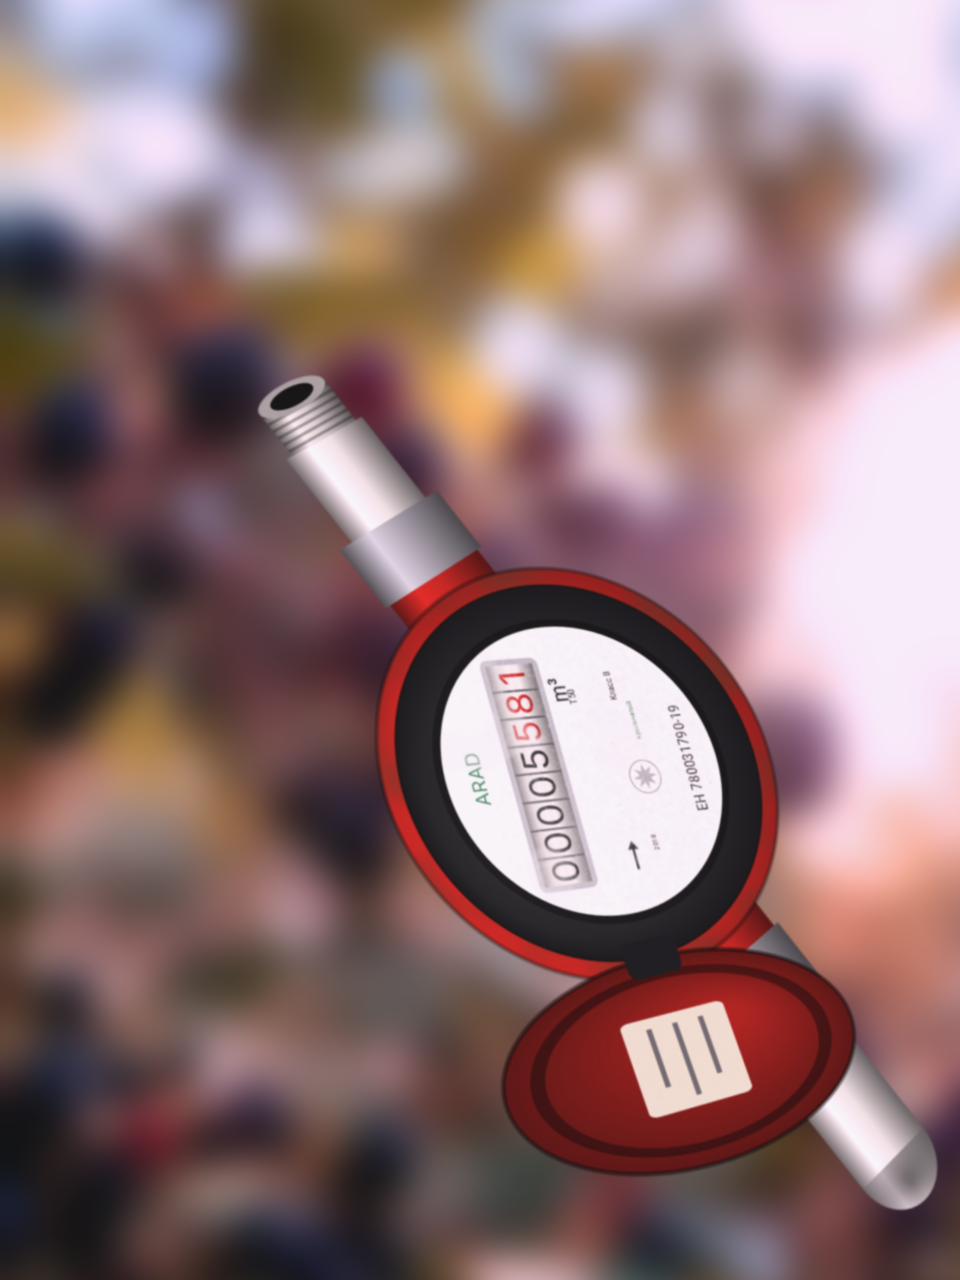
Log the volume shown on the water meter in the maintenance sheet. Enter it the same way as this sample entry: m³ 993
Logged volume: m³ 5.581
